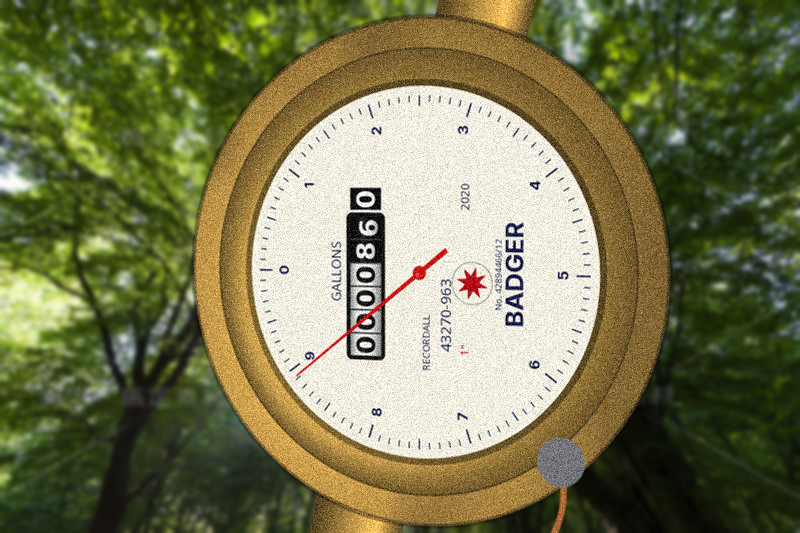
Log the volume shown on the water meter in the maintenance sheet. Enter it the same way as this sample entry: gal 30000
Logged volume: gal 858.9
